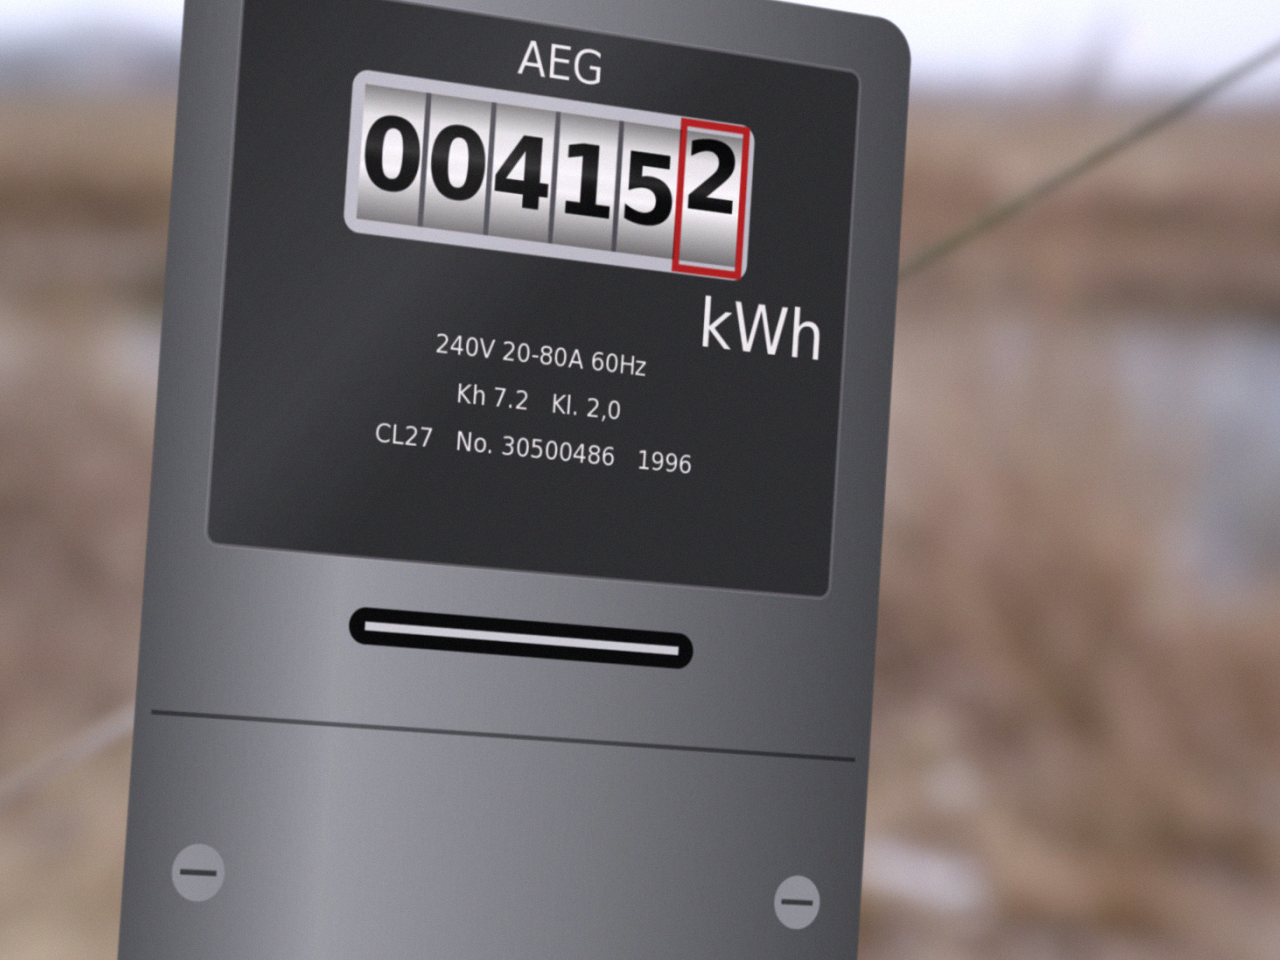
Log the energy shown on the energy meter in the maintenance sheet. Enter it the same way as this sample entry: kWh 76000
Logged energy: kWh 415.2
